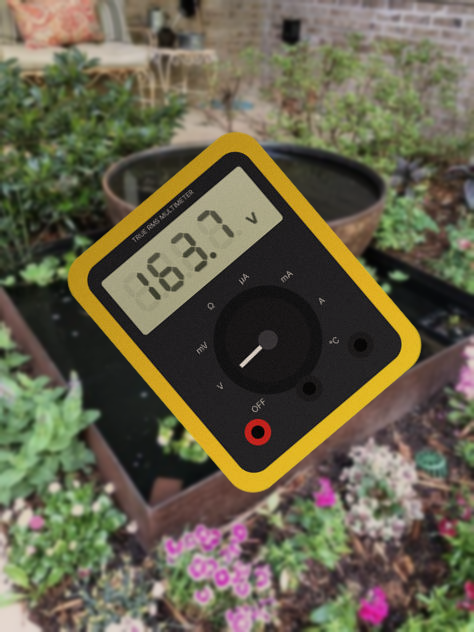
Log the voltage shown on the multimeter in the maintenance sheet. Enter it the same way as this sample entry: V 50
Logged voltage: V 163.7
